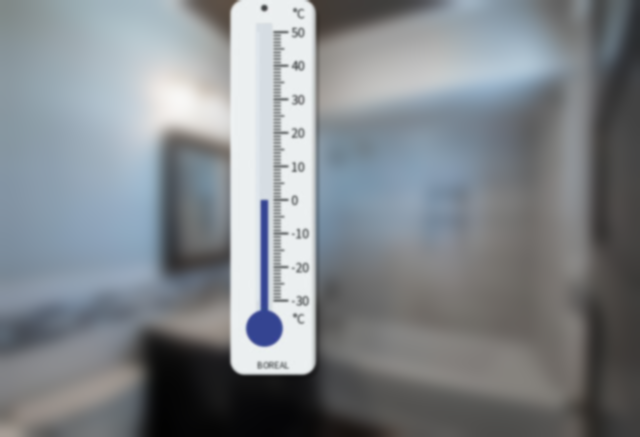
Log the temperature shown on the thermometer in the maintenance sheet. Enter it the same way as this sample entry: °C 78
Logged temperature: °C 0
